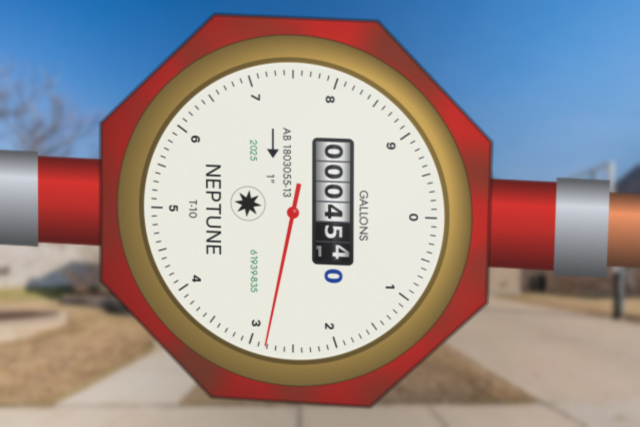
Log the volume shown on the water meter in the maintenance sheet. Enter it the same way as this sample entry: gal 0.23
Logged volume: gal 4542.8
